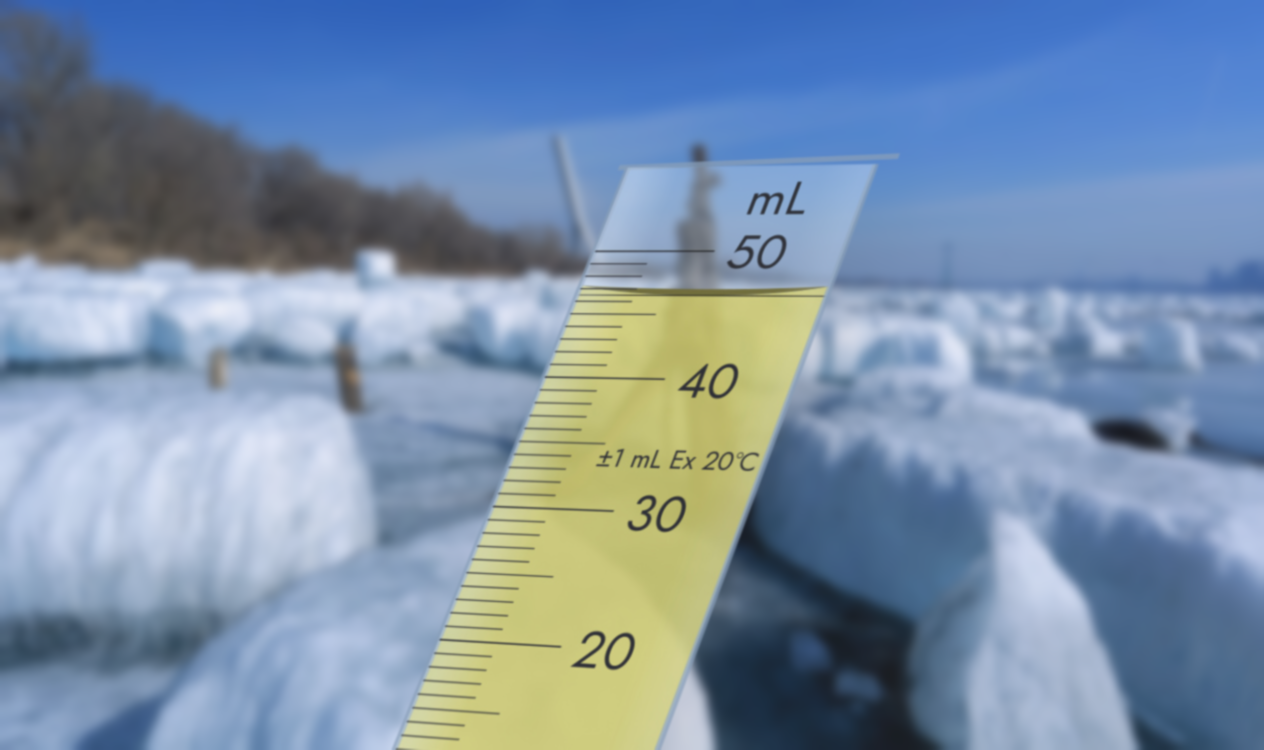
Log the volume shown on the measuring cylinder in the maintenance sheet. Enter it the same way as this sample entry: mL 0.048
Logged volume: mL 46.5
